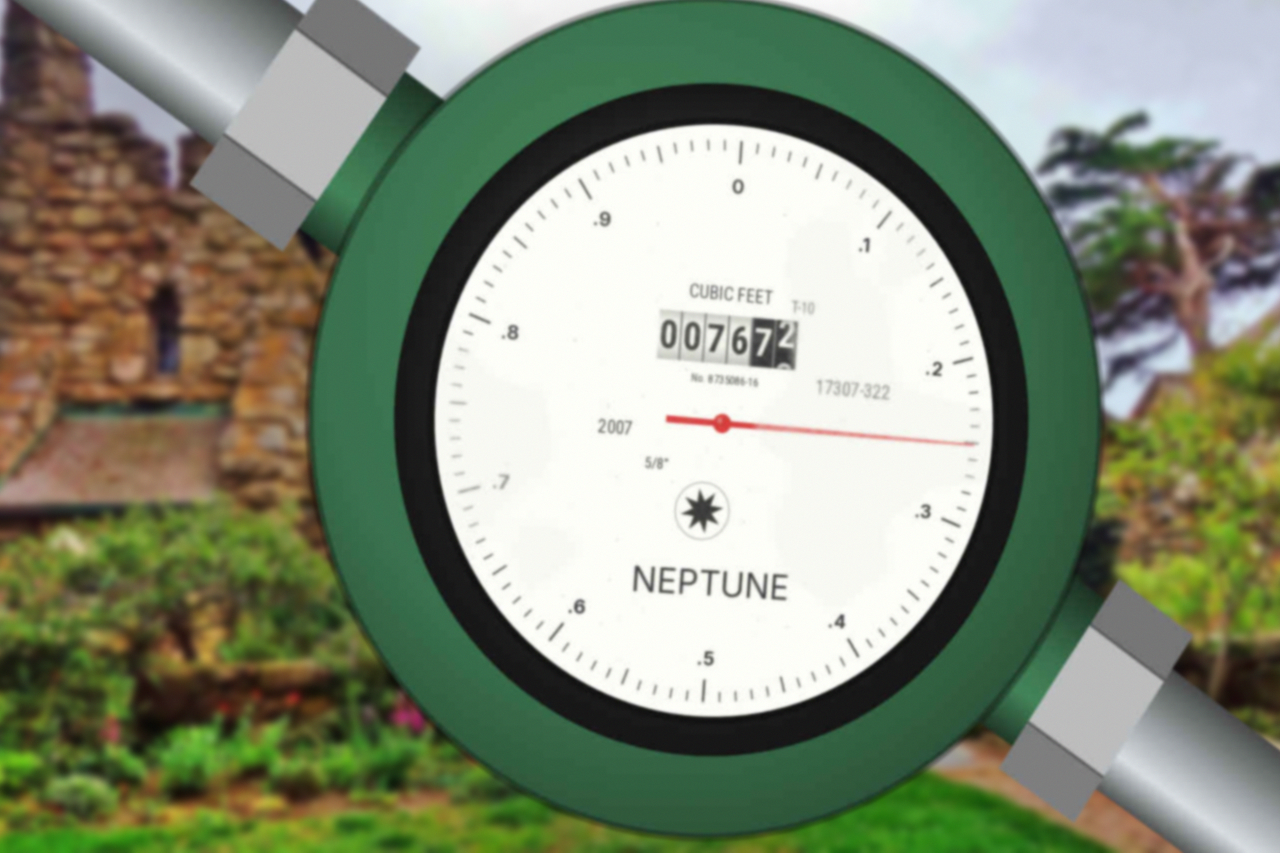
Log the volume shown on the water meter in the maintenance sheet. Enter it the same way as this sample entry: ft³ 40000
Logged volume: ft³ 7672.25
